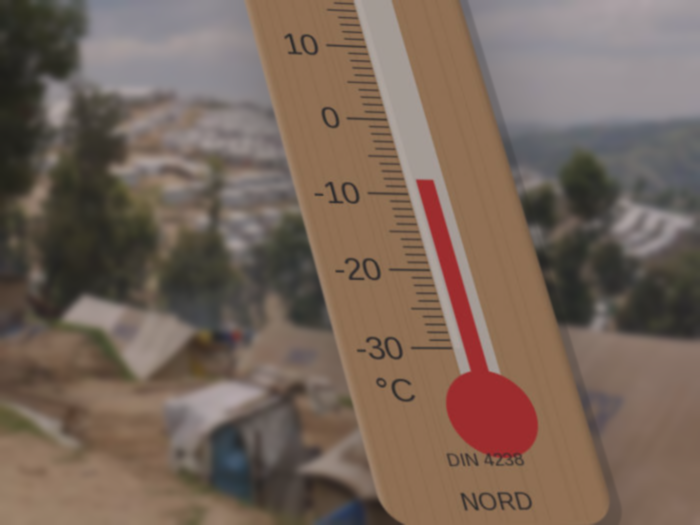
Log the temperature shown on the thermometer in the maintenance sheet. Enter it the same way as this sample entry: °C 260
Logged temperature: °C -8
